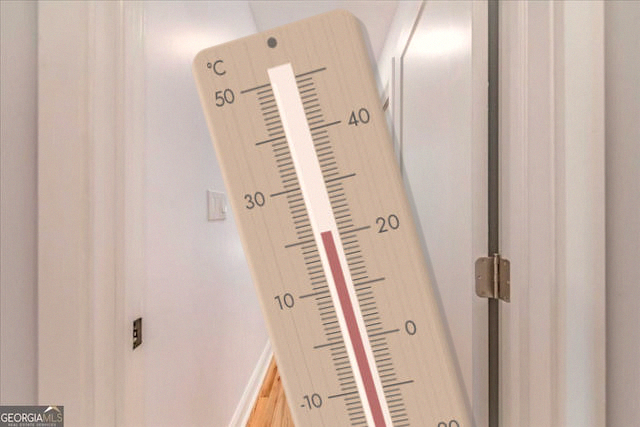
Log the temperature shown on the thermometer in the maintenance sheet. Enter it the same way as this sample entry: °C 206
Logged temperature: °C 21
